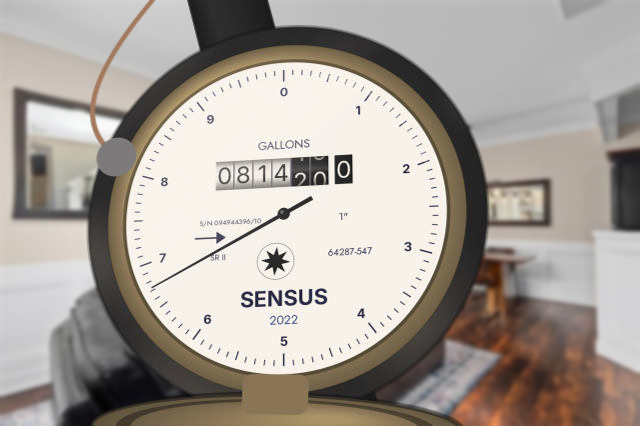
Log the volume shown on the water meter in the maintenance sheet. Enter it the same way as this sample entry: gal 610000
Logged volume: gal 814196.7
